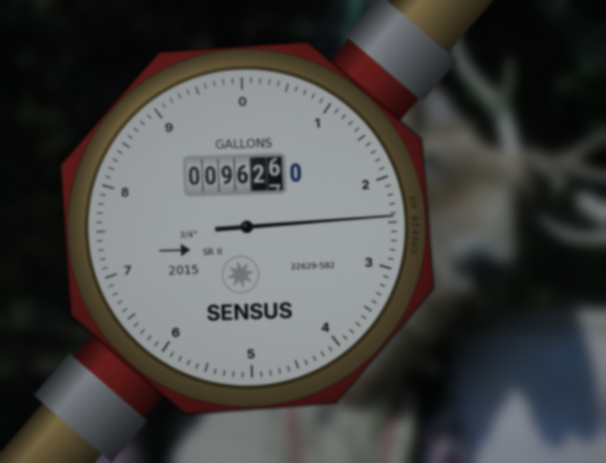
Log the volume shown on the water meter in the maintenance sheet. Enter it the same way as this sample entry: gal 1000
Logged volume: gal 96262.4
